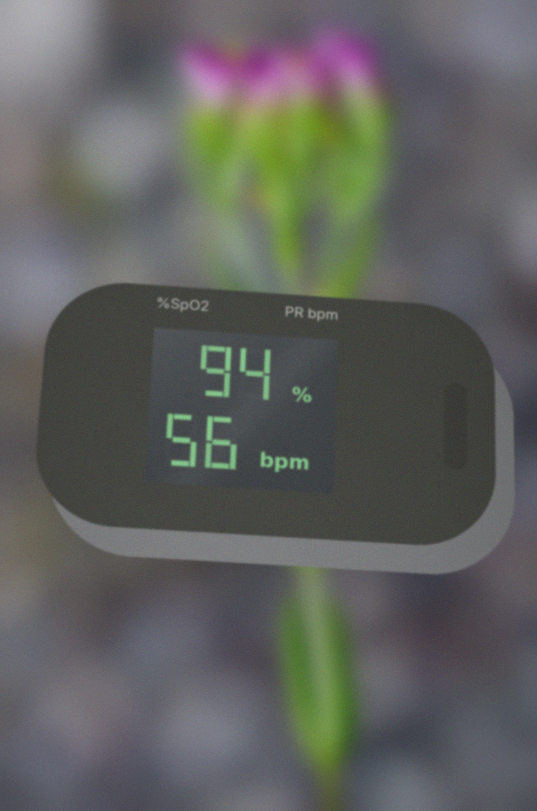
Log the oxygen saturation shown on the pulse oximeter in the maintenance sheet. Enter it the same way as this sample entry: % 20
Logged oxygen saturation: % 94
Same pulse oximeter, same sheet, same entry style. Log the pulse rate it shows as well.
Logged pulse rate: bpm 56
